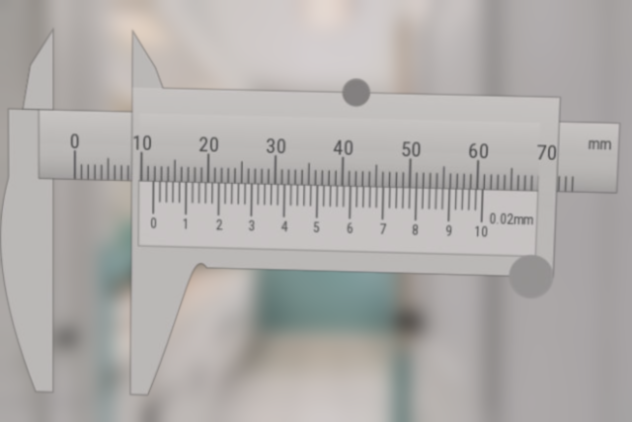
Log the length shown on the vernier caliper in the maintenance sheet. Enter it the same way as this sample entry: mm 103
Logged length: mm 11.8
